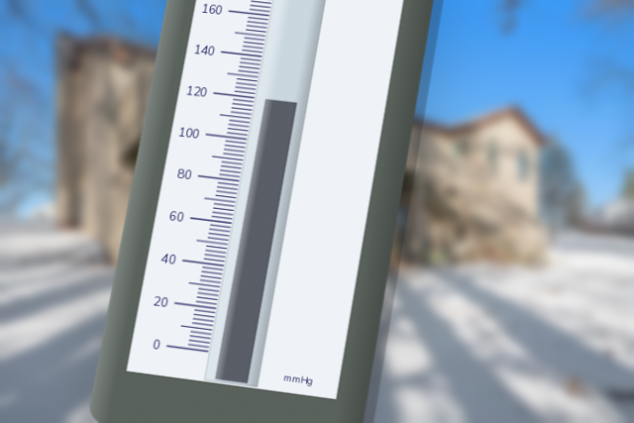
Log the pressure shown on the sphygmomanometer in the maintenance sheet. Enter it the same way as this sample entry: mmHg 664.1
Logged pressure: mmHg 120
